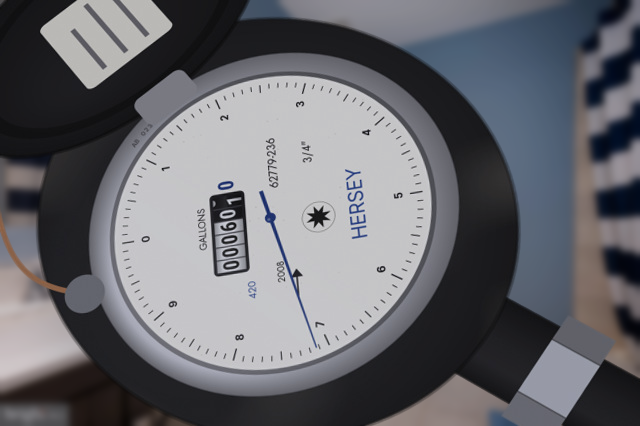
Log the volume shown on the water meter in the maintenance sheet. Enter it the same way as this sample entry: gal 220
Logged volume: gal 6007.1
